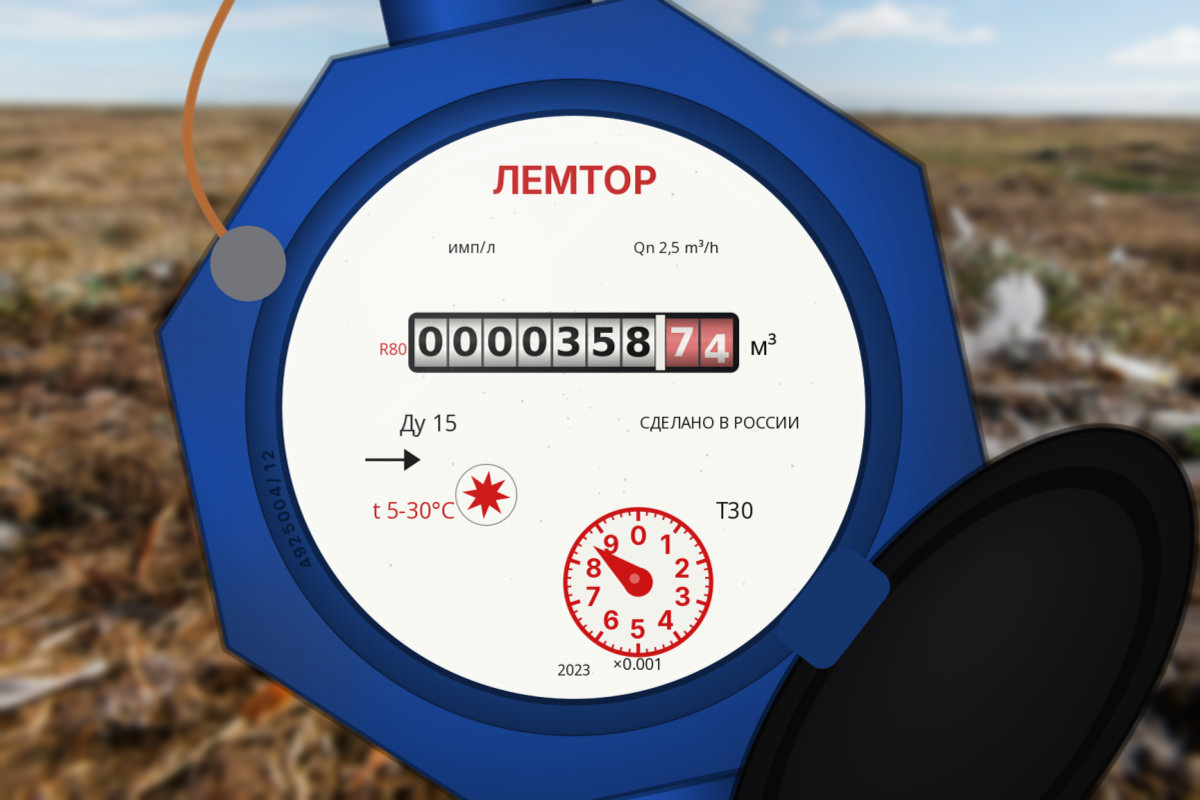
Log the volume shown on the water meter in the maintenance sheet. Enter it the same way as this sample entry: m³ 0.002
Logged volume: m³ 358.738
